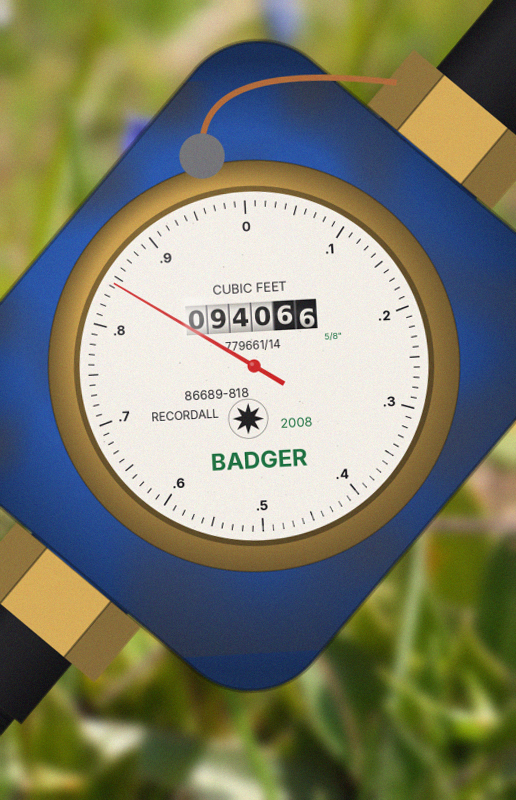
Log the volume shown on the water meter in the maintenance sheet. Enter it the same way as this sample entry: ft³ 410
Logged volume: ft³ 94065.84
